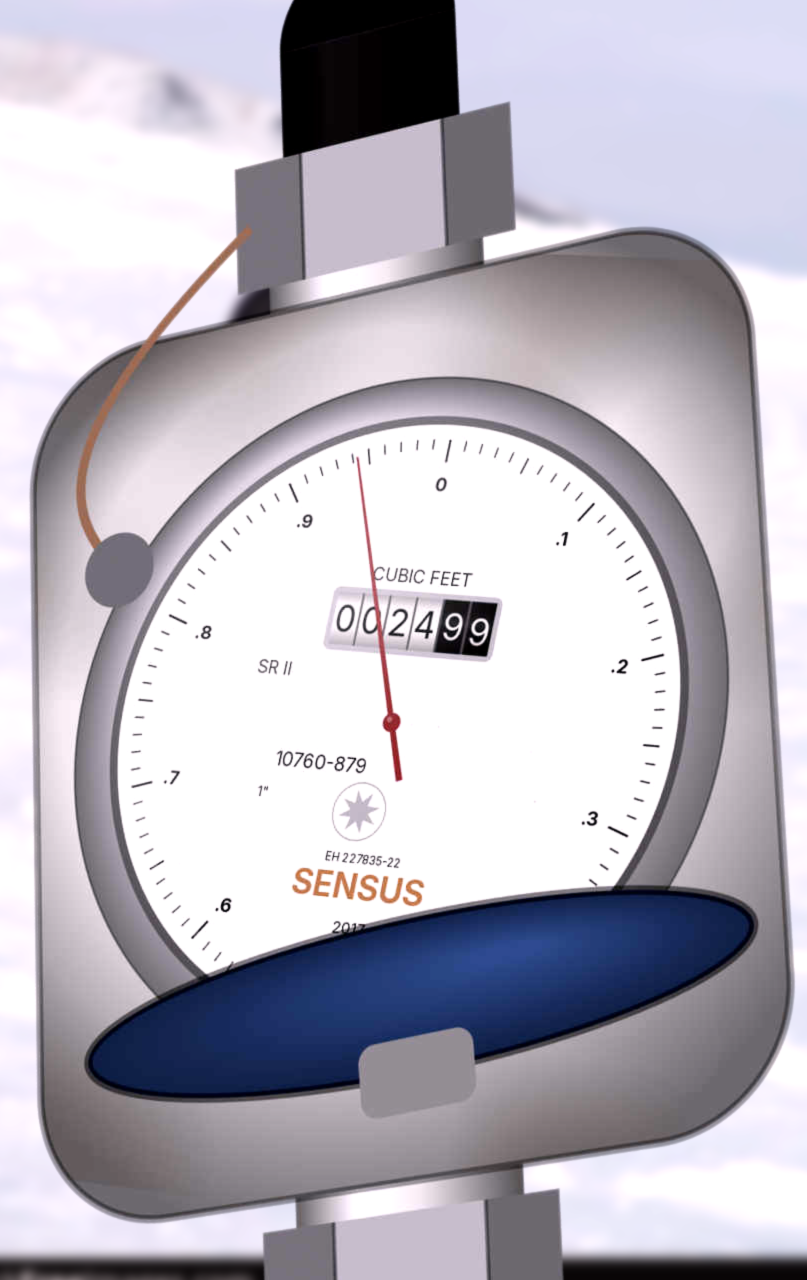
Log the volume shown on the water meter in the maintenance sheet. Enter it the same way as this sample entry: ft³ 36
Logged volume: ft³ 2498.94
